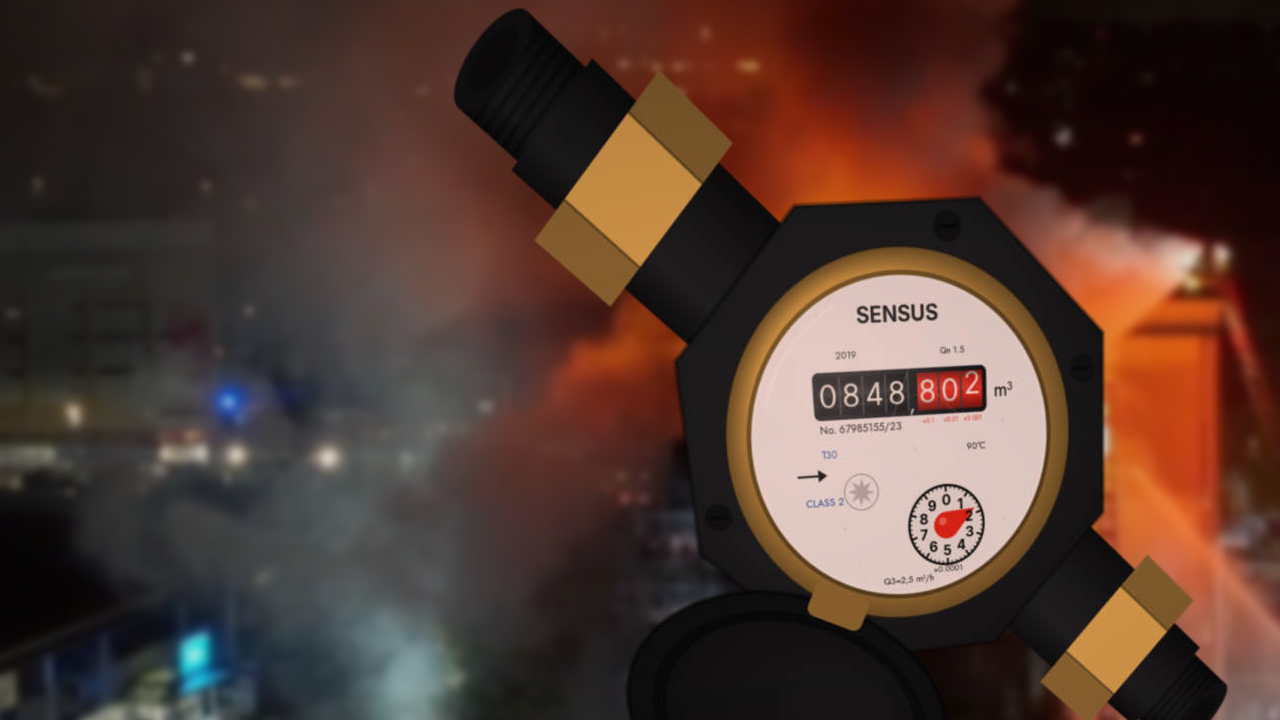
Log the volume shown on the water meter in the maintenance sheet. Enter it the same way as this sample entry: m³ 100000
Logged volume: m³ 848.8021
